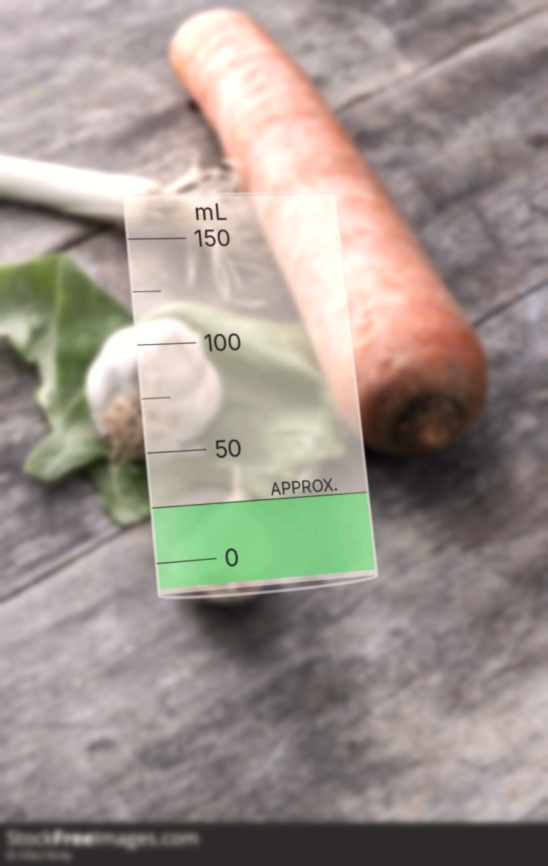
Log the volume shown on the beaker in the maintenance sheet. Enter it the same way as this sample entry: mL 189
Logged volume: mL 25
